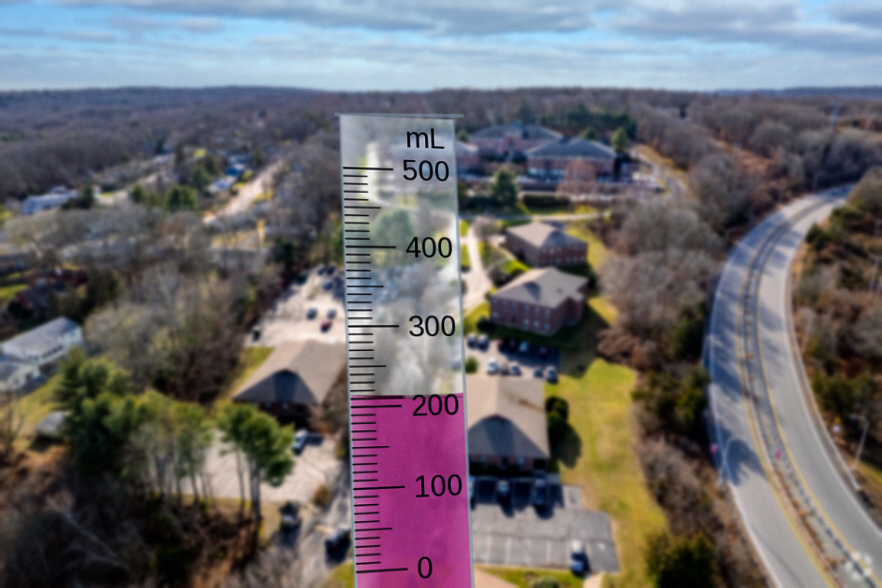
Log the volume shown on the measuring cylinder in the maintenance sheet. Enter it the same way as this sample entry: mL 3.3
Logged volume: mL 210
